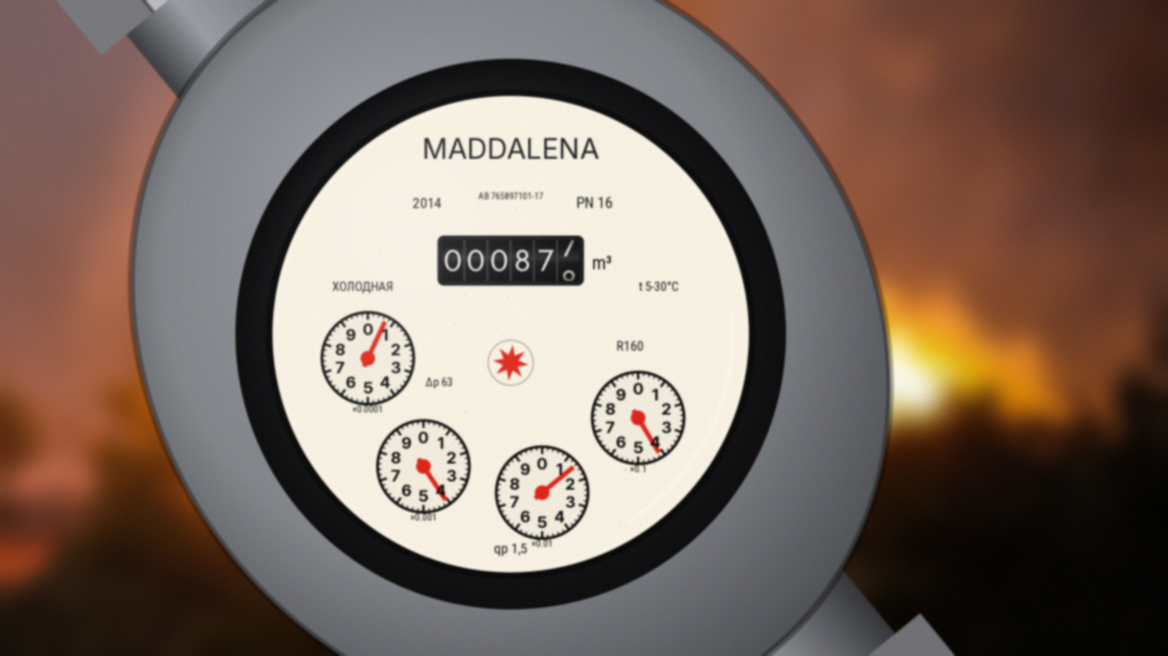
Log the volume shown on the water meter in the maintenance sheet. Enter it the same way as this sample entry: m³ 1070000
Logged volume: m³ 877.4140
